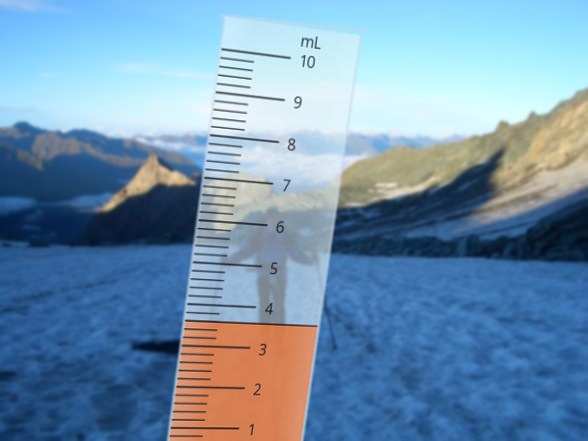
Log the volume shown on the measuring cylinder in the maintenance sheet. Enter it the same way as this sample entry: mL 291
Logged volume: mL 3.6
